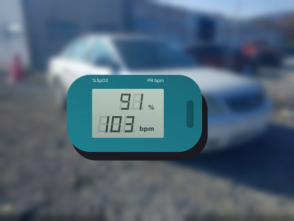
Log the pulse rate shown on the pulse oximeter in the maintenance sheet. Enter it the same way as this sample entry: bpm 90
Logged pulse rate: bpm 103
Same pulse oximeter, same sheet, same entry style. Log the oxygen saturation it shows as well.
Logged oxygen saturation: % 91
